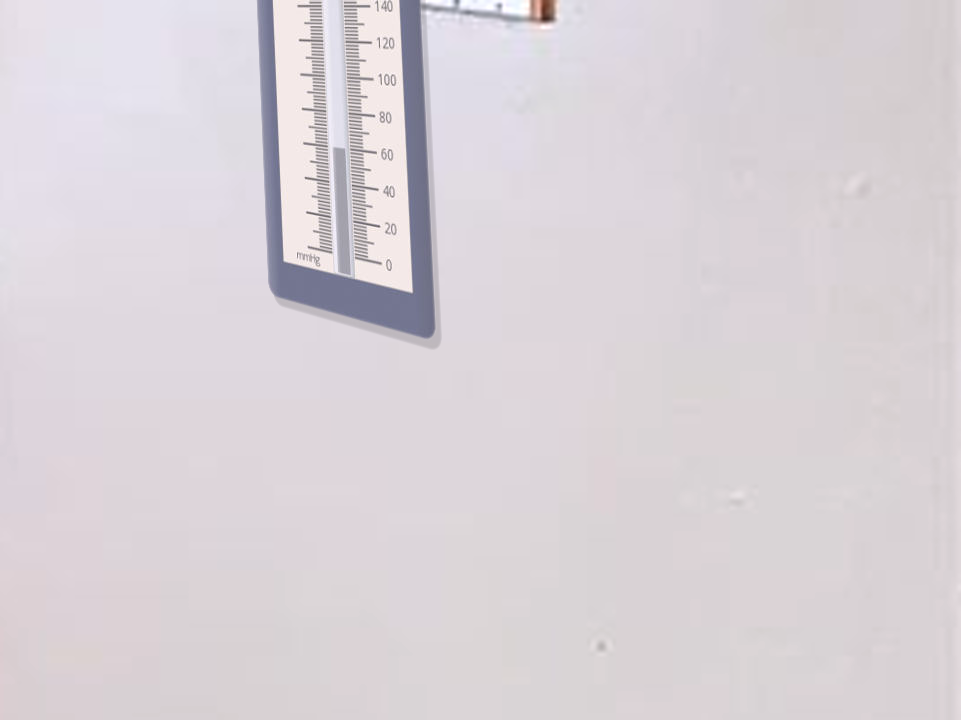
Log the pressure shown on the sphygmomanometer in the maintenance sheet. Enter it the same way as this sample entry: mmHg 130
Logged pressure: mmHg 60
